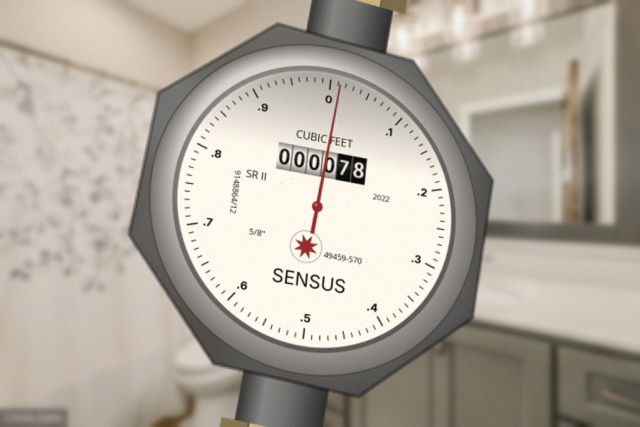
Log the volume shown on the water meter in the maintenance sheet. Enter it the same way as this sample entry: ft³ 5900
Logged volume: ft³ 78.01
